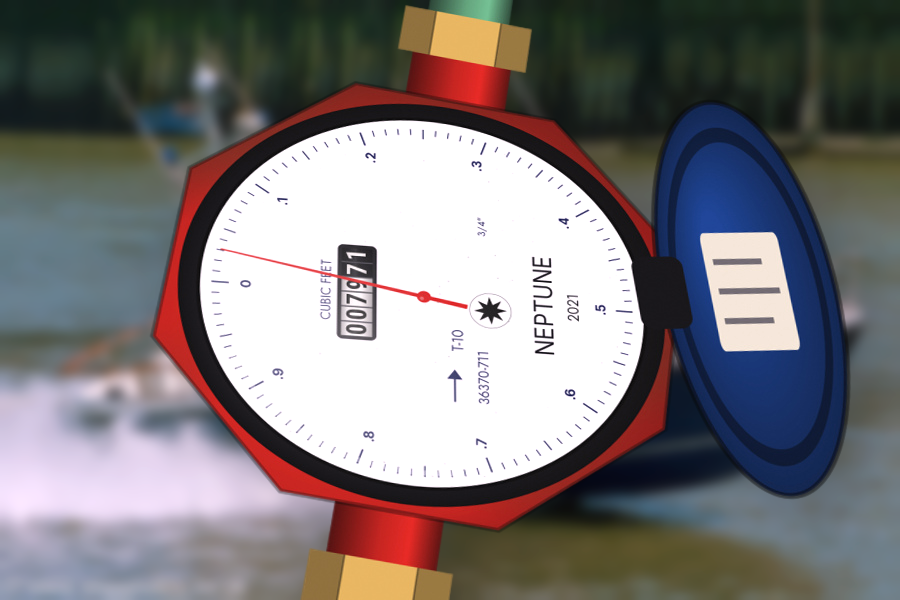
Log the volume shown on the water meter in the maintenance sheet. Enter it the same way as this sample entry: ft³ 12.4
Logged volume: ft³ 7971.03
